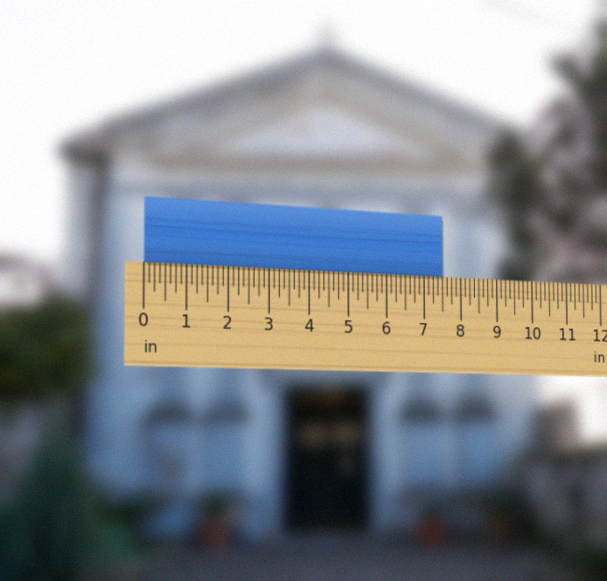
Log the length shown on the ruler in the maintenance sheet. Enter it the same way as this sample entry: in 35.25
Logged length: in 7.5
